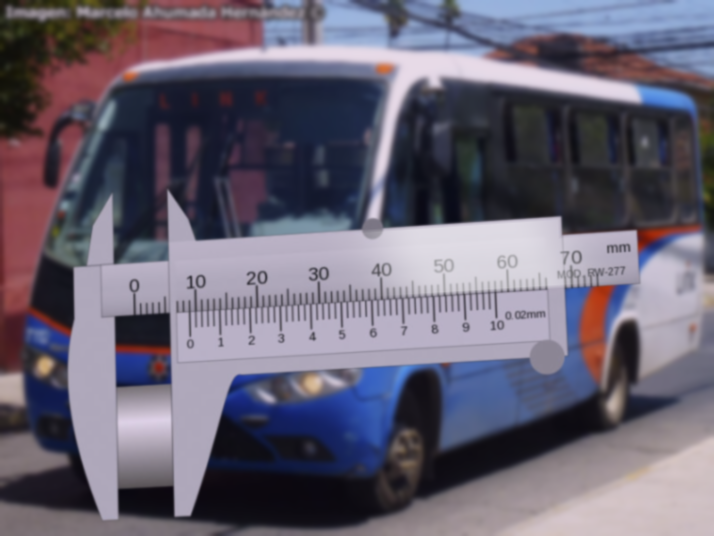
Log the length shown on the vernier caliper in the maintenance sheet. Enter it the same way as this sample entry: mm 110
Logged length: mm 9.0
